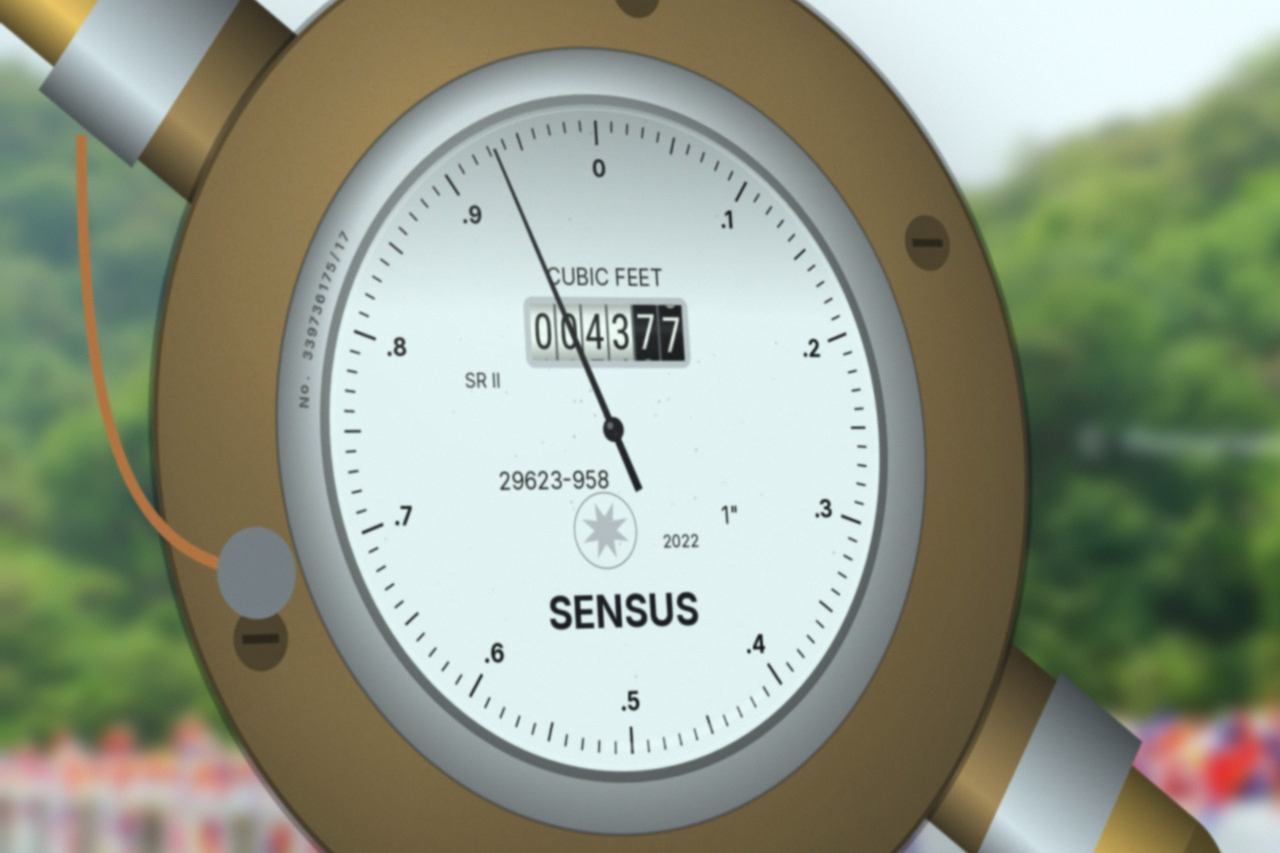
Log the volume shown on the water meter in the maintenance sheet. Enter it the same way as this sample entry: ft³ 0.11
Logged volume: ft³ 4376.93
